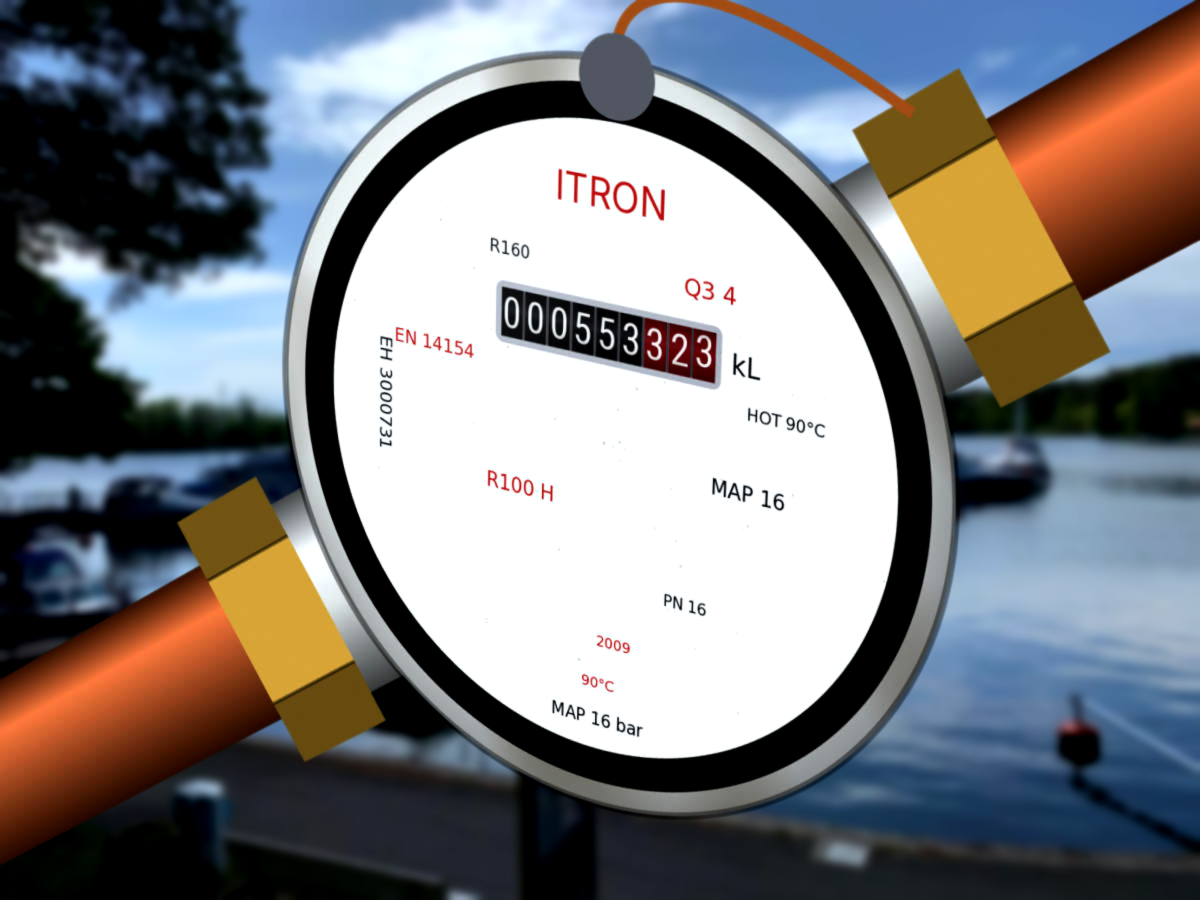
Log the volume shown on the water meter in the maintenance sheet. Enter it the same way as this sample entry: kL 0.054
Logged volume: kL 553.323
